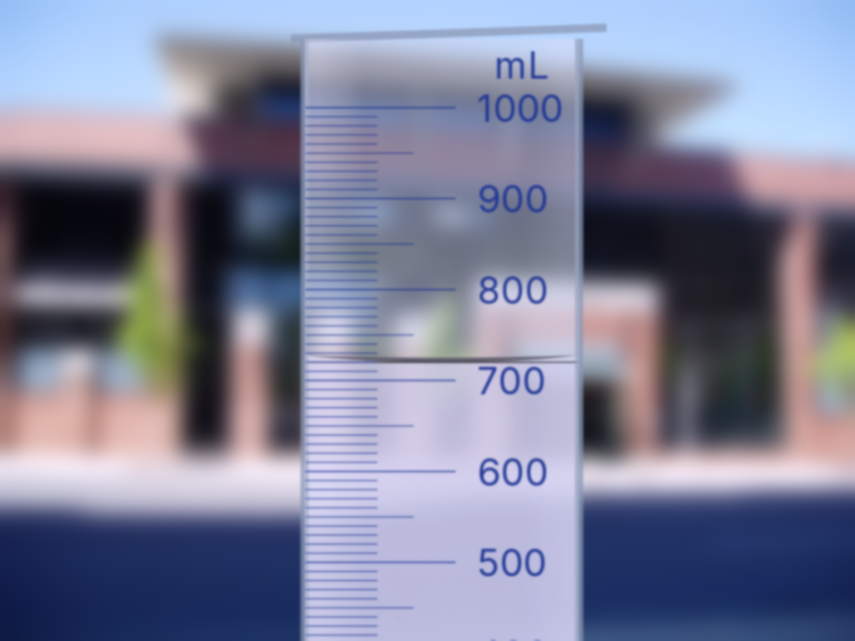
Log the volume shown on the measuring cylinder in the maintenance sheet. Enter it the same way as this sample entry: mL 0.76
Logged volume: mL 720
